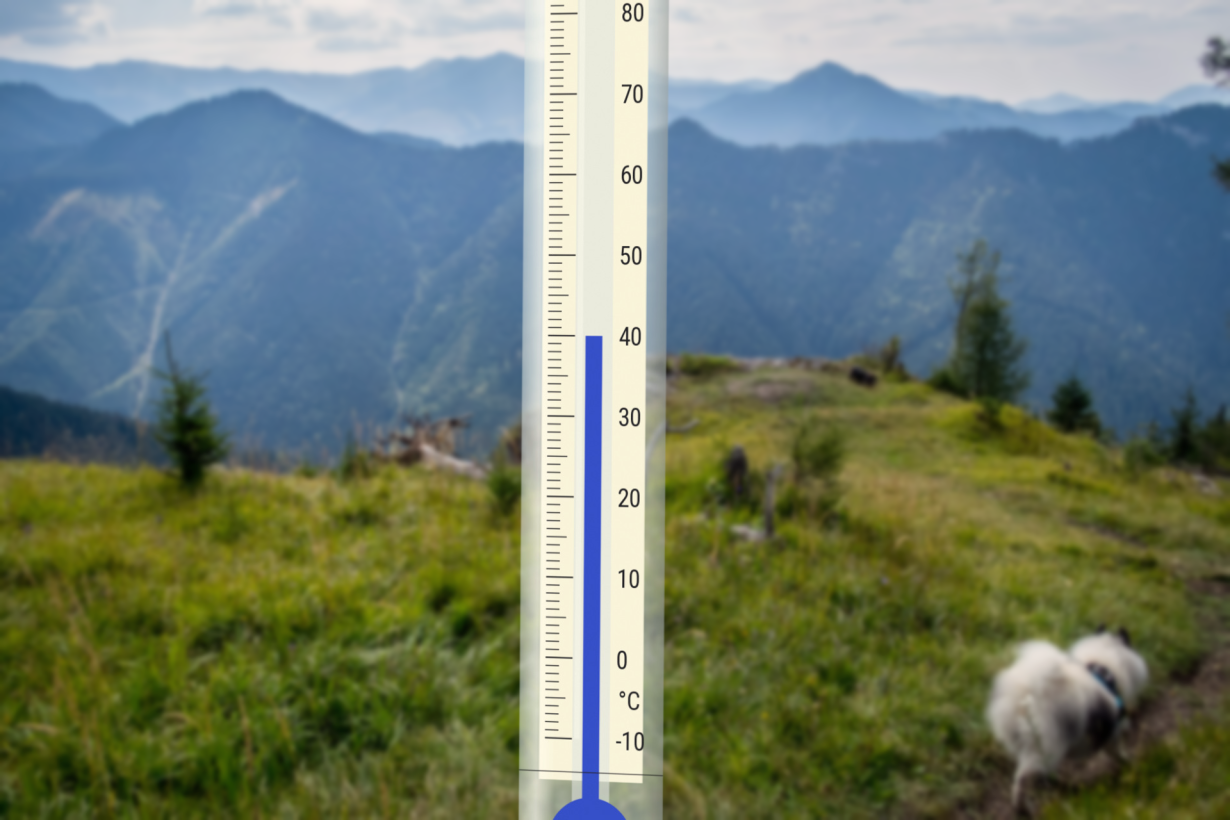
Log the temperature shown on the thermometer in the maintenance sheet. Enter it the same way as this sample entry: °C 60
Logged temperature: °C 40
